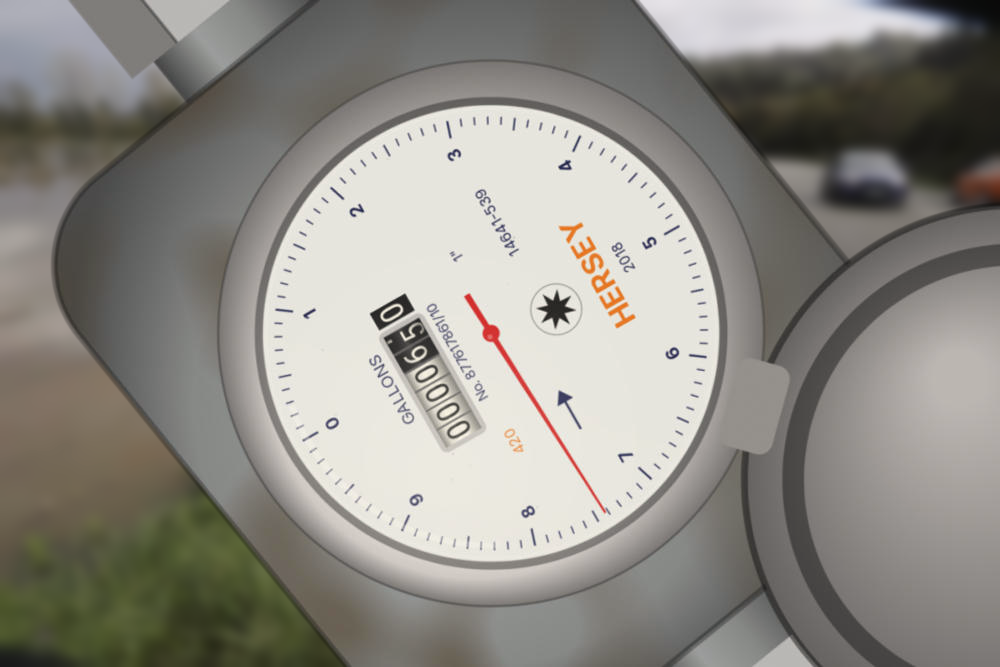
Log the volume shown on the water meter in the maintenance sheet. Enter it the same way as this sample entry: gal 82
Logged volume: gal 647.4
